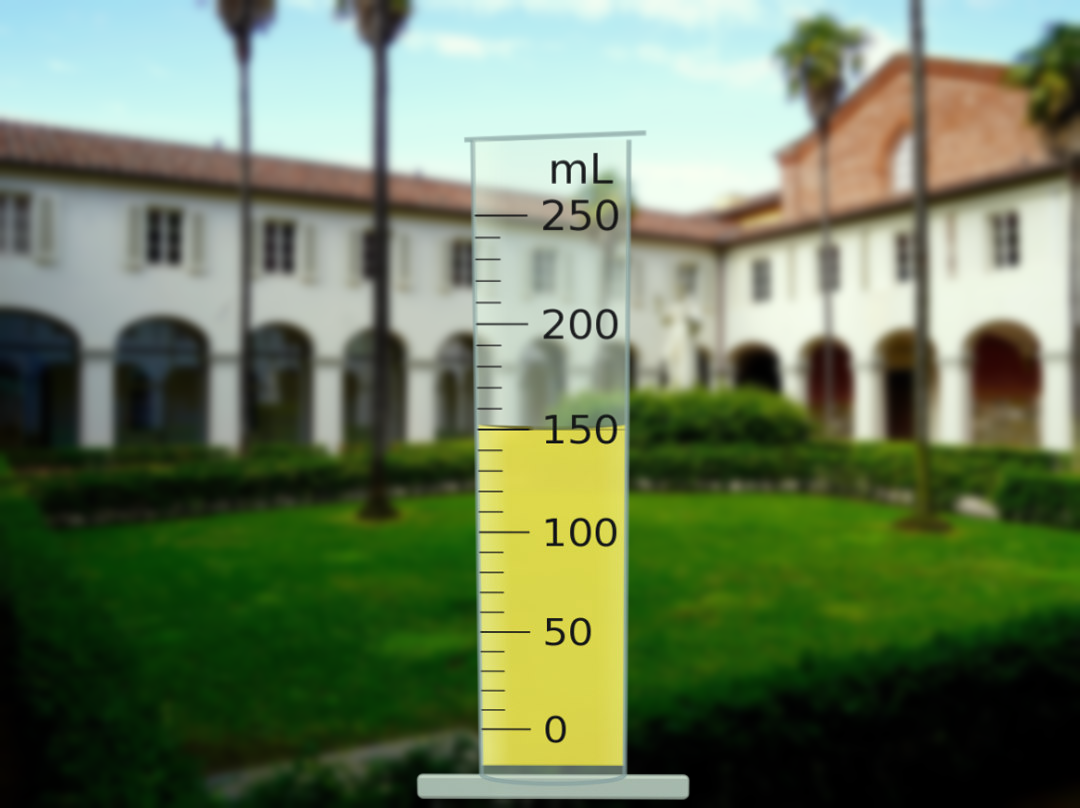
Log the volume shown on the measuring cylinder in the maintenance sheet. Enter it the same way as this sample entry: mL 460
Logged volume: mL 150
